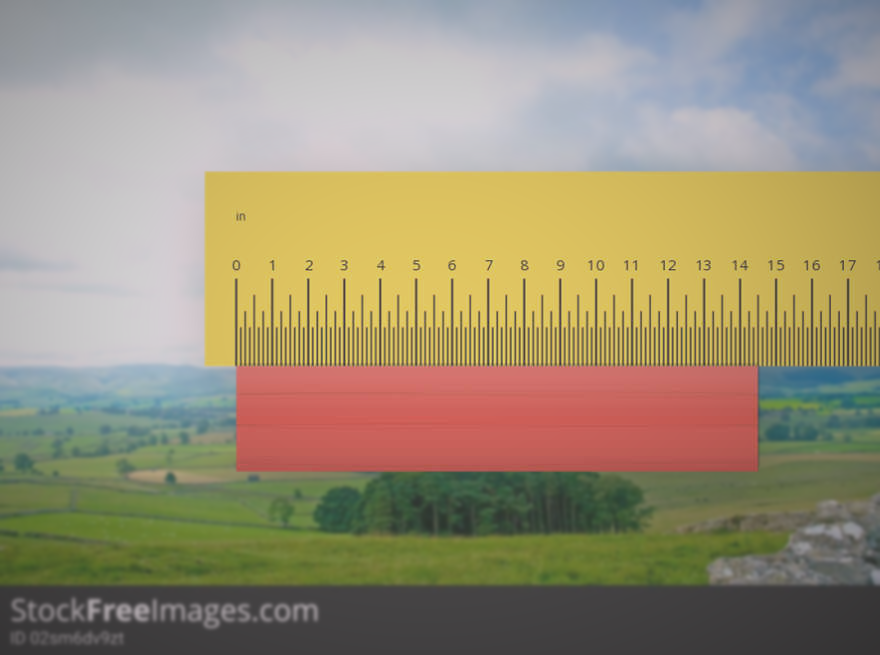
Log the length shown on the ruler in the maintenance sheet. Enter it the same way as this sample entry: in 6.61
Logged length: in 14.5
